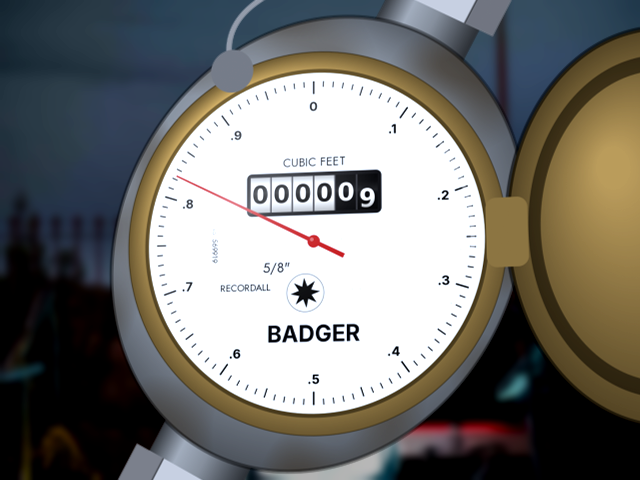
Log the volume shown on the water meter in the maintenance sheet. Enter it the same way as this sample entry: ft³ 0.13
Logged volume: ft³ 8.82
